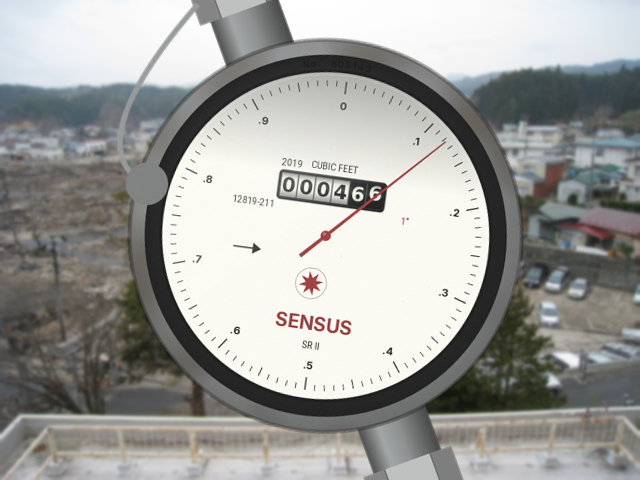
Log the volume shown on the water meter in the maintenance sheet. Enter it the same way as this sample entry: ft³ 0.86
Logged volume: ft³ 466.12
